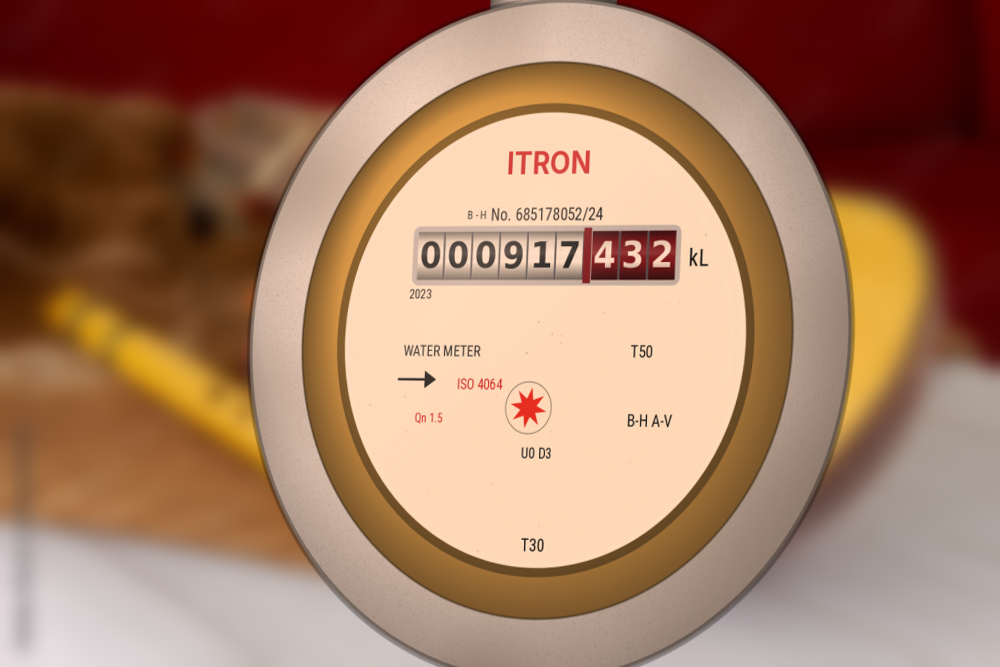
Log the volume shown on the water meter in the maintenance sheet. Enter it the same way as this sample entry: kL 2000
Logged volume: kL 917.432
